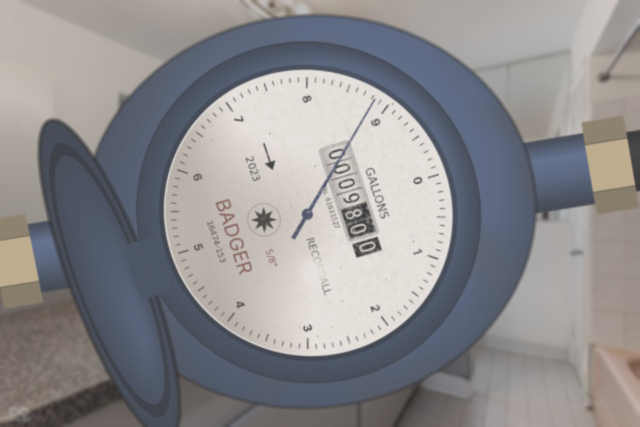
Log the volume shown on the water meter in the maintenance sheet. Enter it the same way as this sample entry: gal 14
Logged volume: gal 9798.8
